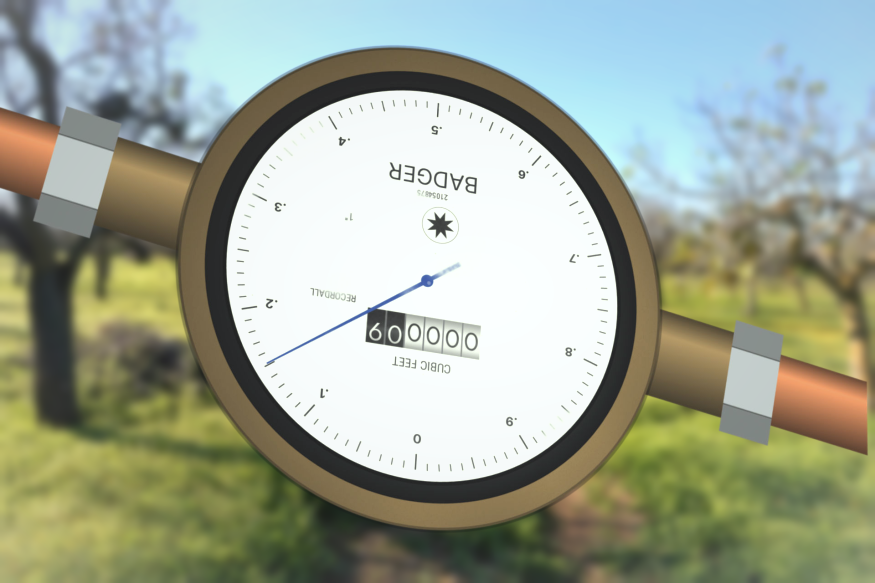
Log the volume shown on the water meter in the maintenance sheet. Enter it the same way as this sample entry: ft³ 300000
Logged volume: ft³ 9.15
